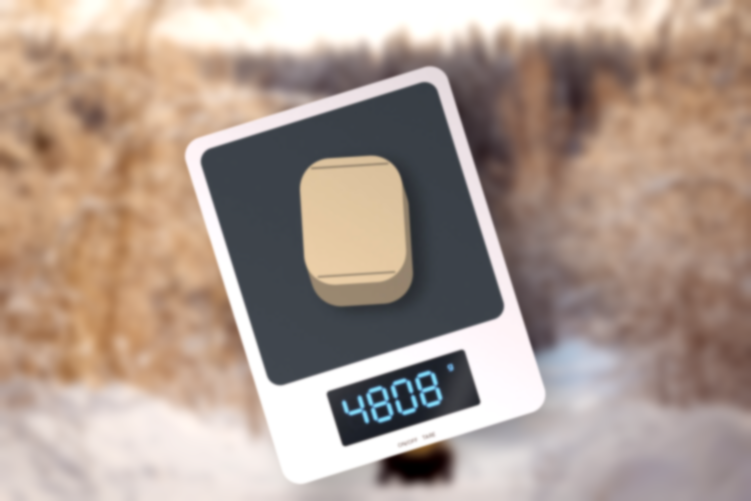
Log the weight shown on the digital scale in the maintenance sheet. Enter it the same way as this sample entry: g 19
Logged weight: g 4808
